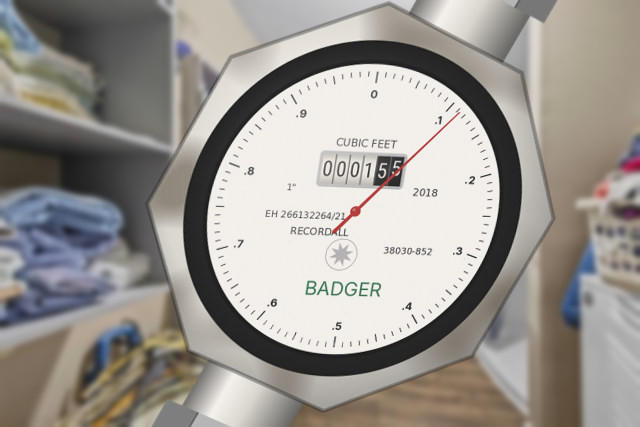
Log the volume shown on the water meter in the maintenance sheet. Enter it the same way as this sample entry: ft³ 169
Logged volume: ft³ 155.11
